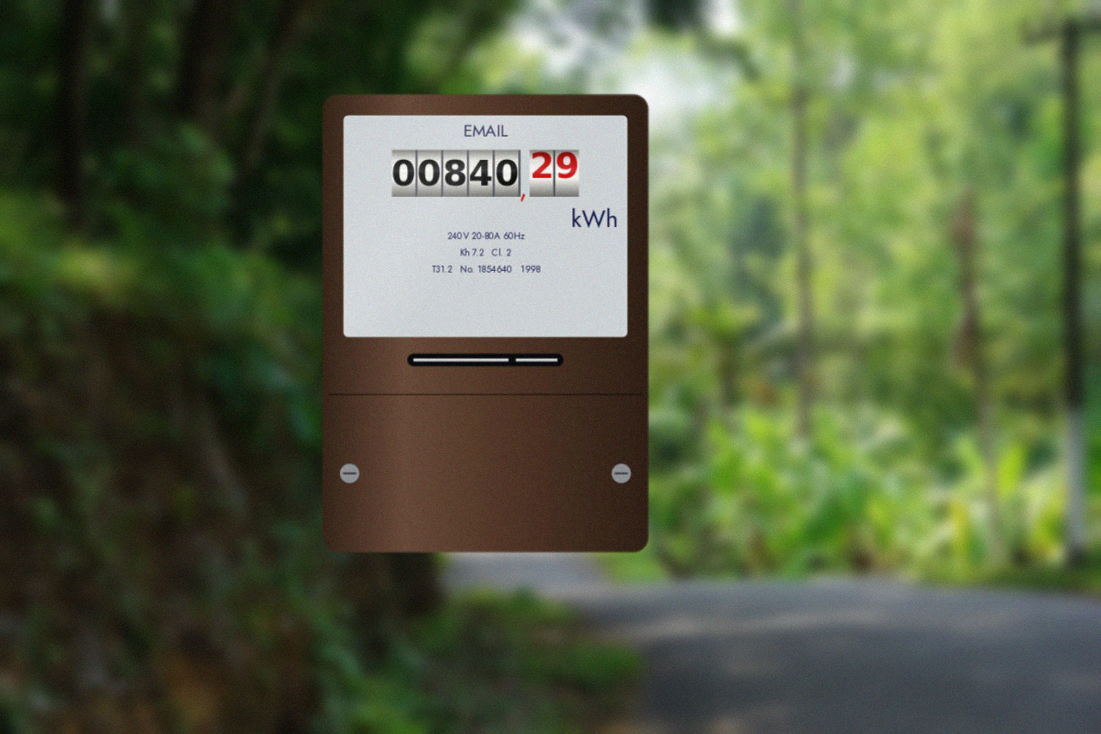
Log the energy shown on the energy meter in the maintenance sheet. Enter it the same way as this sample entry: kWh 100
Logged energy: kWh 840.29
